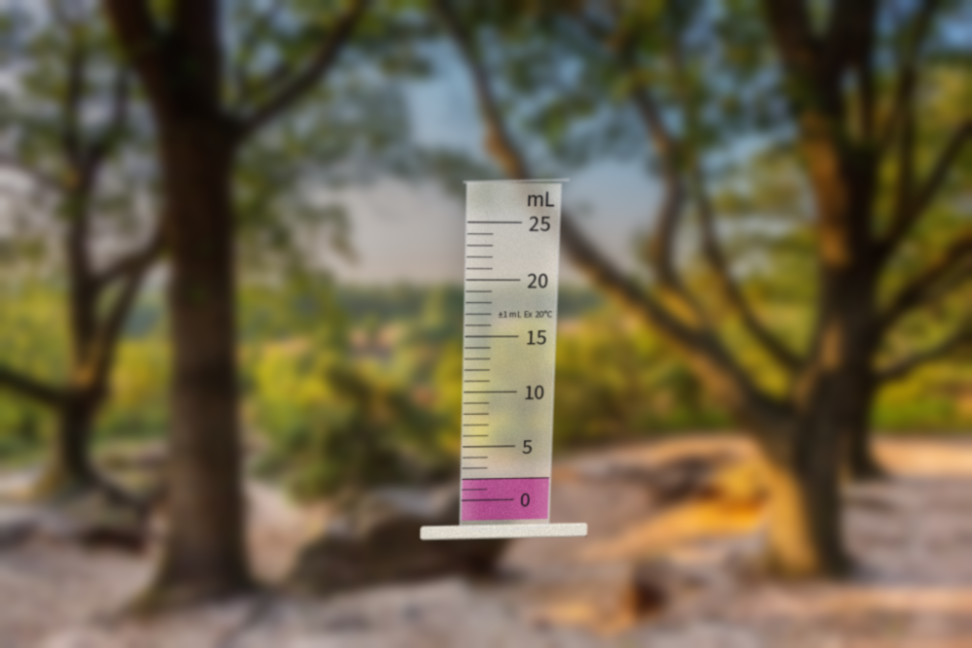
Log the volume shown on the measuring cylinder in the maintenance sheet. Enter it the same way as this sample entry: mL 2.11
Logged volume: mL 2
